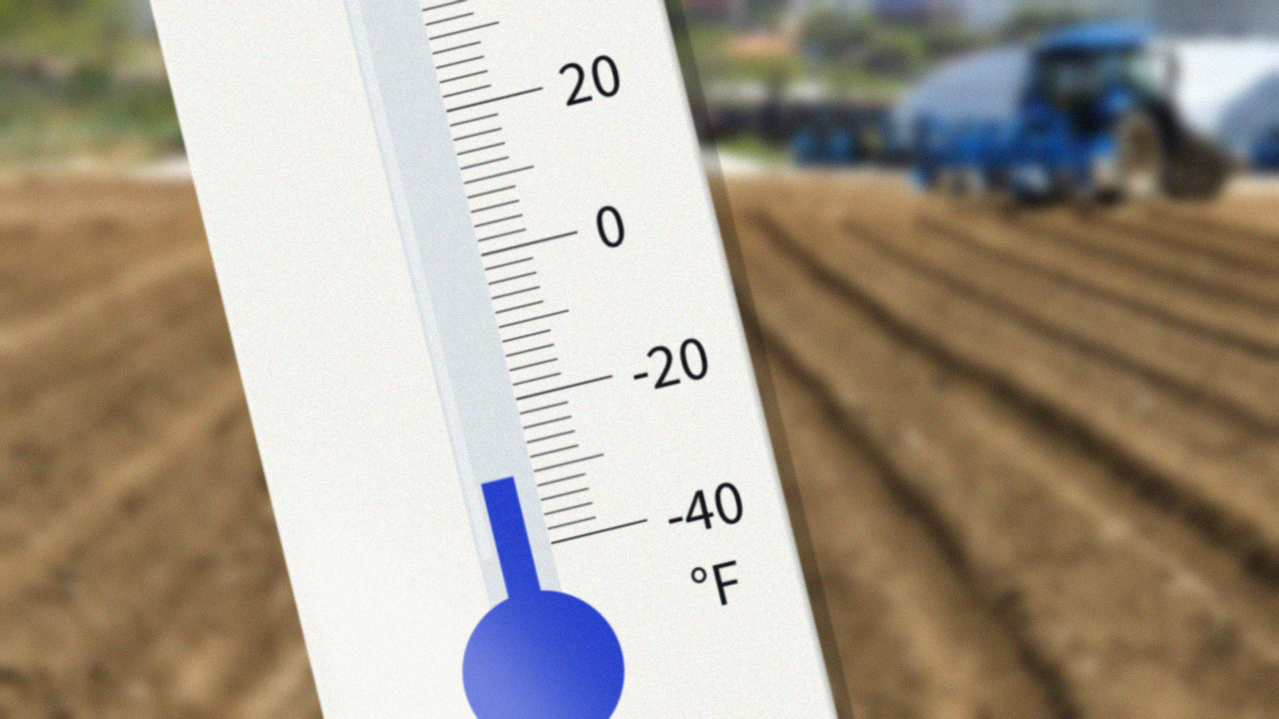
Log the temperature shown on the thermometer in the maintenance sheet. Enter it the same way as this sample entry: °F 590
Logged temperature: °F -30
